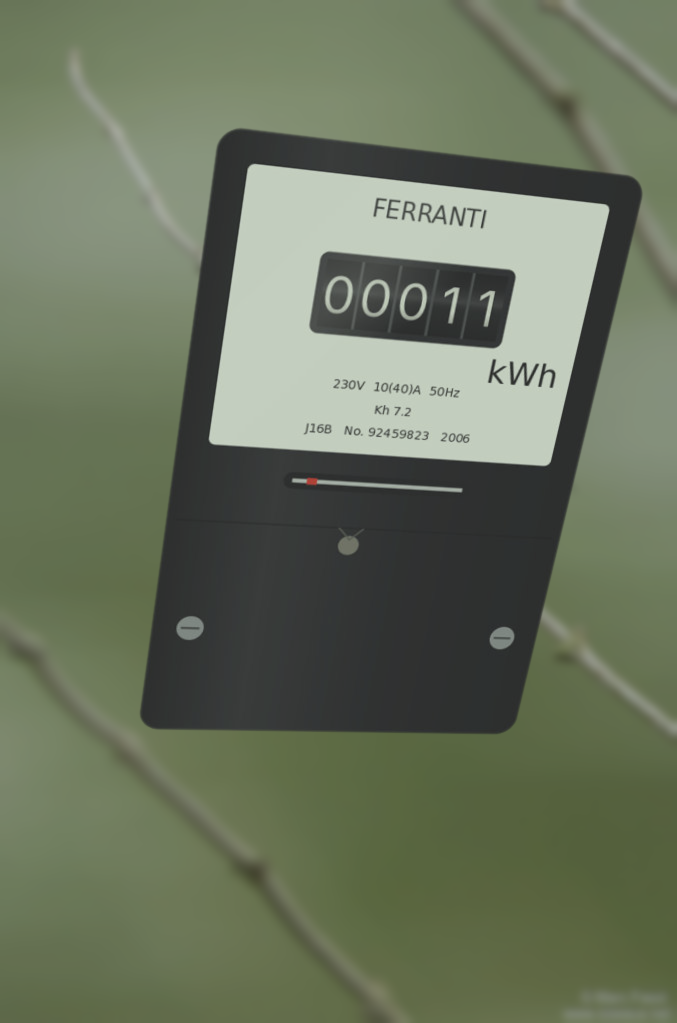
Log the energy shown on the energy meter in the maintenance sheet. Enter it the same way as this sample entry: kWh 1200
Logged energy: kWh 11
